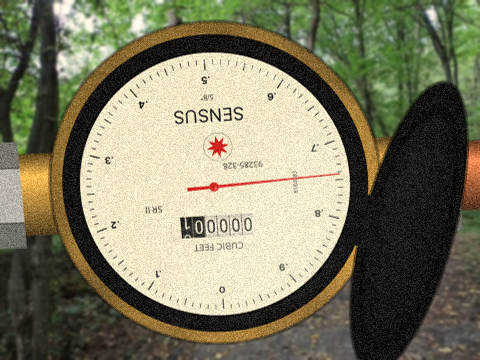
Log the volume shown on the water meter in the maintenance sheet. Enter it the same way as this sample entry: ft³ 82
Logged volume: ft³ 0.74
